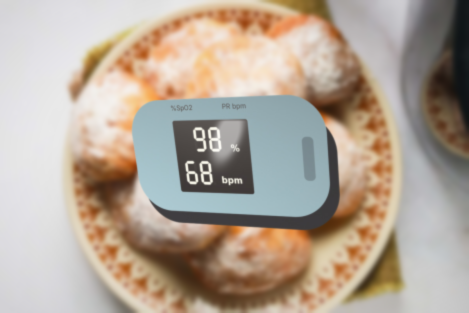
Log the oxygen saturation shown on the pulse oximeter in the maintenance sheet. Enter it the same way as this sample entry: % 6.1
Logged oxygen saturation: % 98
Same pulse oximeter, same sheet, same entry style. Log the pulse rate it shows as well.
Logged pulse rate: bpm 68
